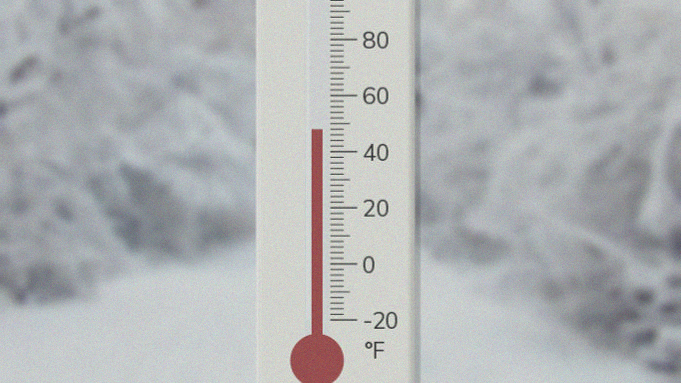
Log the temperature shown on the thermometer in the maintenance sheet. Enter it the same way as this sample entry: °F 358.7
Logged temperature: °F 48
